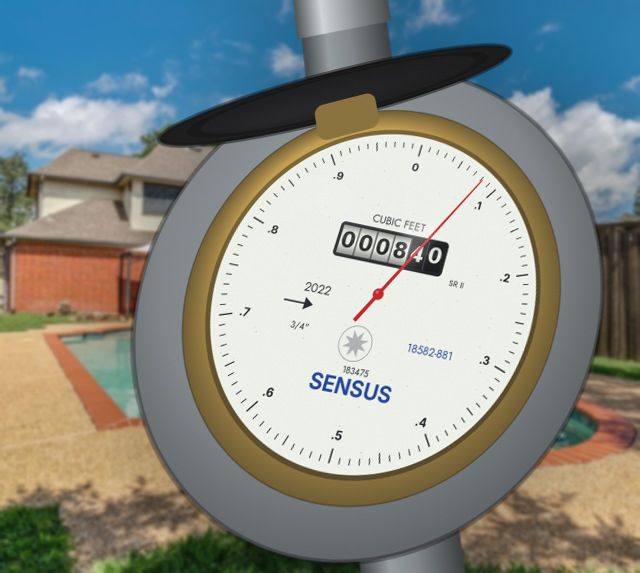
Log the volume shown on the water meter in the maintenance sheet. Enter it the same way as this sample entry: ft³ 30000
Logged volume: ft³ 840.08
